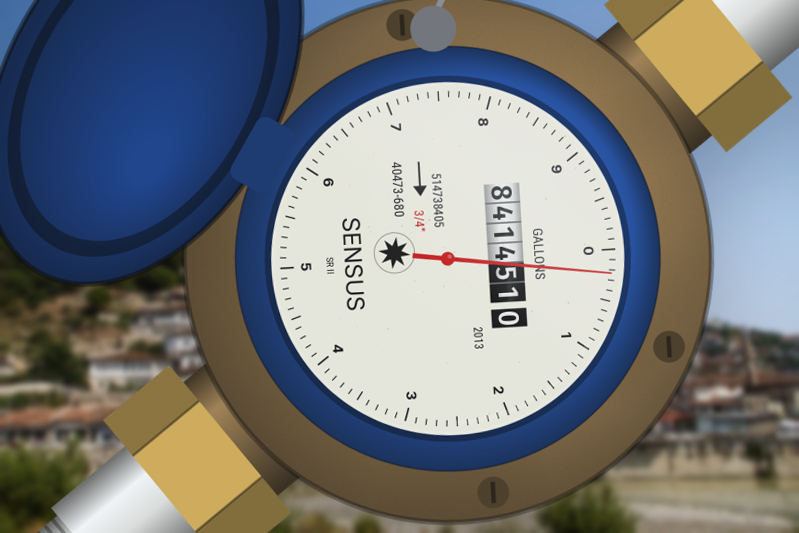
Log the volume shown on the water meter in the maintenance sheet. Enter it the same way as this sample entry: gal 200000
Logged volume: gal 8414510.2
